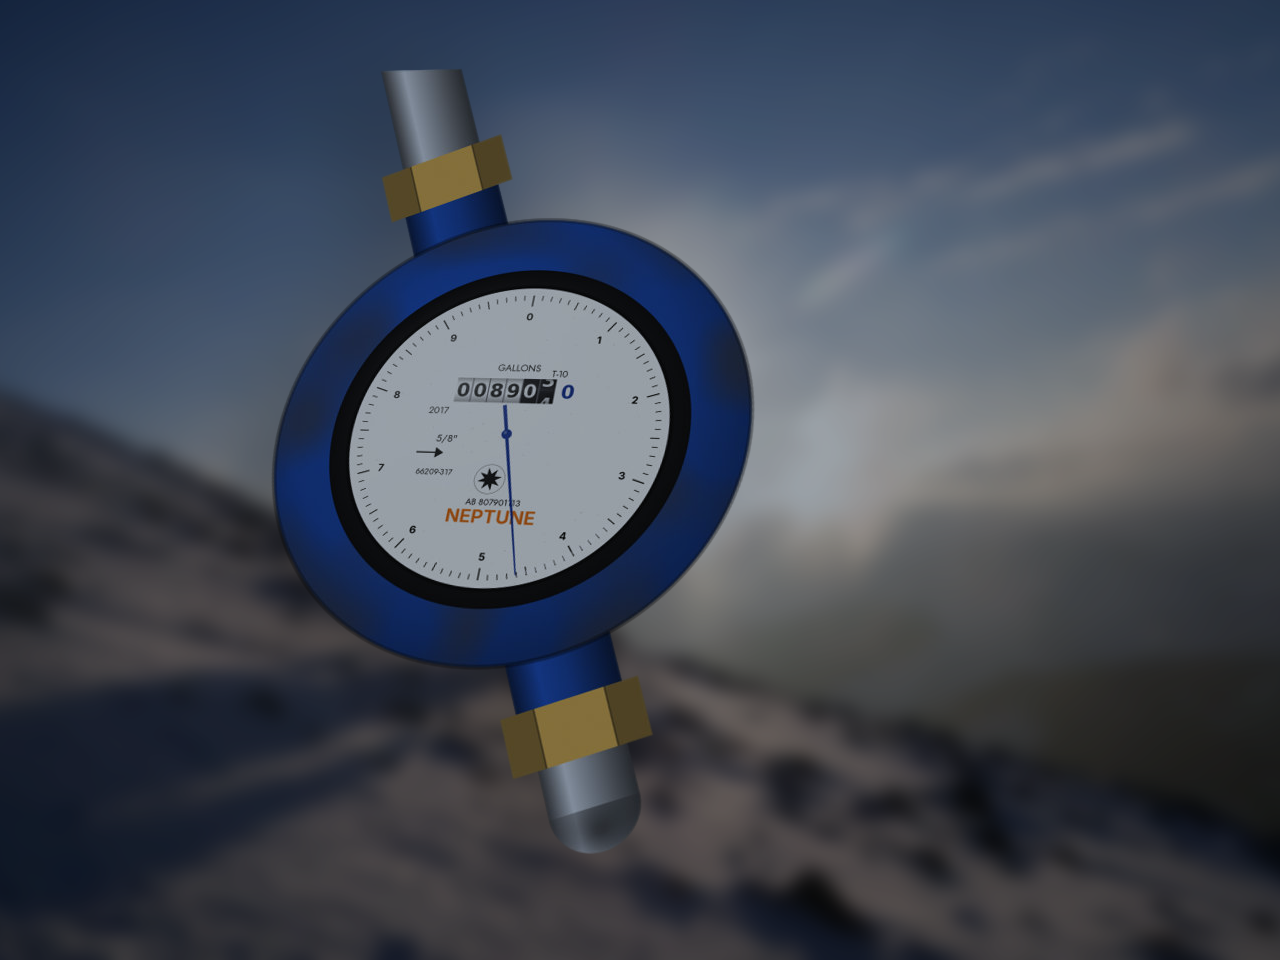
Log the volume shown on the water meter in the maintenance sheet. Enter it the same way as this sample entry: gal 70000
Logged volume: gal 89034.6
